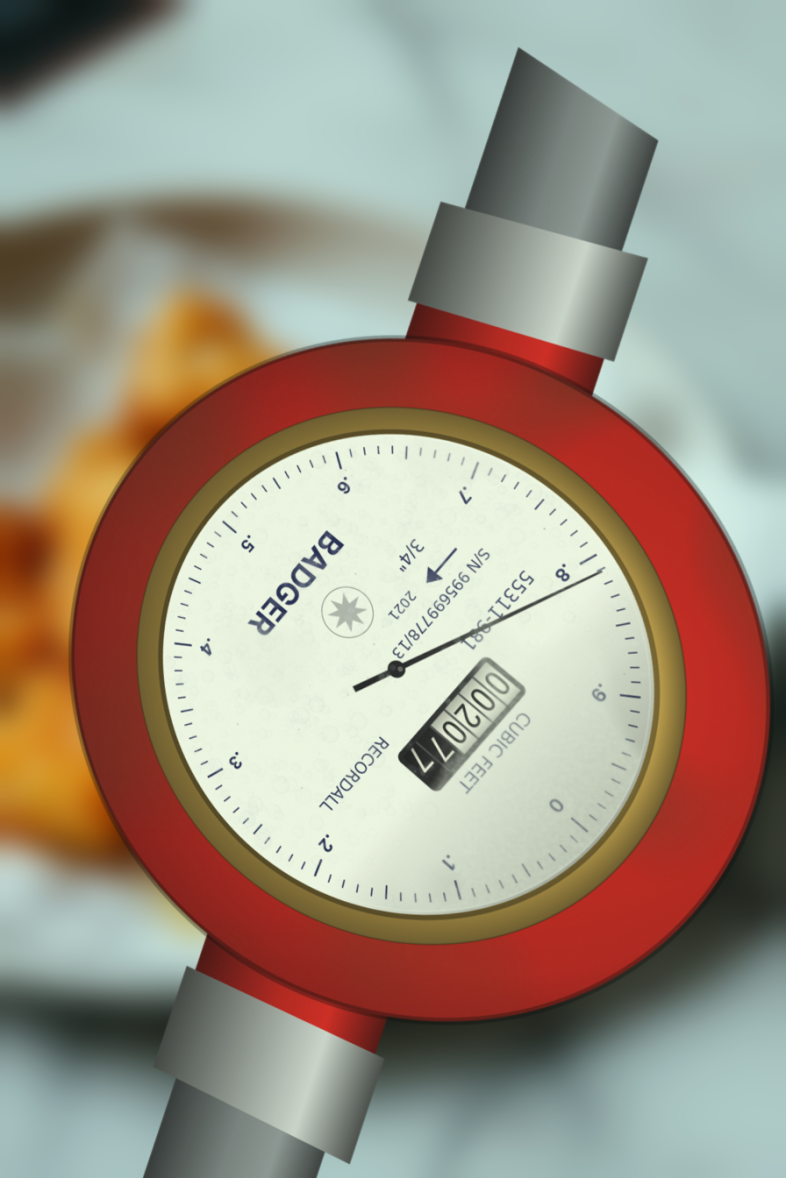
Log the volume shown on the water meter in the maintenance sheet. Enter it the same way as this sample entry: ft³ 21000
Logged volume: ft³ 2076.81
